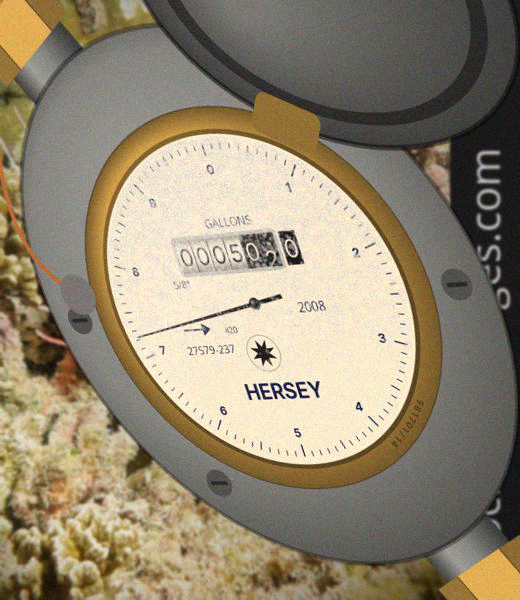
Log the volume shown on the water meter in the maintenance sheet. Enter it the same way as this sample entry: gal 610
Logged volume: gal 5017.2
